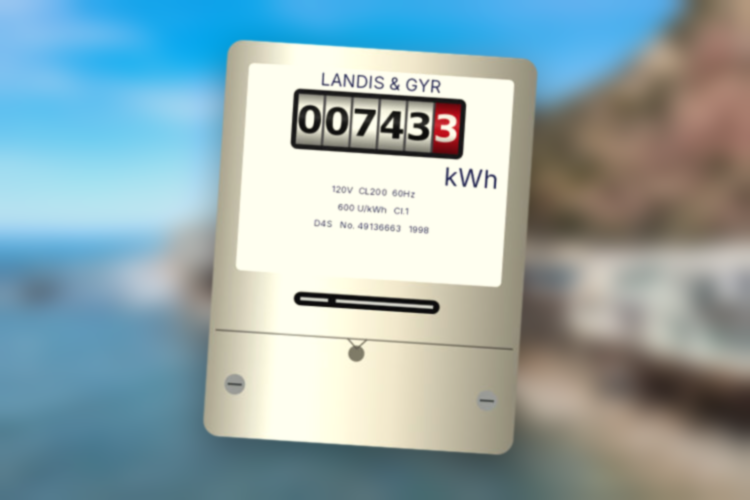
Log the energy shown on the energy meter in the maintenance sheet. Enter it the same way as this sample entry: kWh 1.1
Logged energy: kWh 743.3
